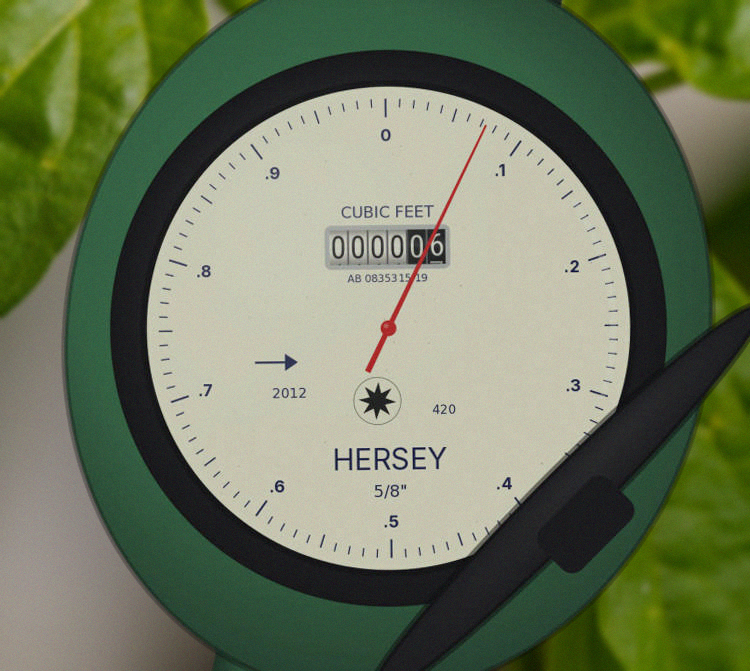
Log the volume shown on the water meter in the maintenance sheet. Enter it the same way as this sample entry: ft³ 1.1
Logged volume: ft³ 6.07
